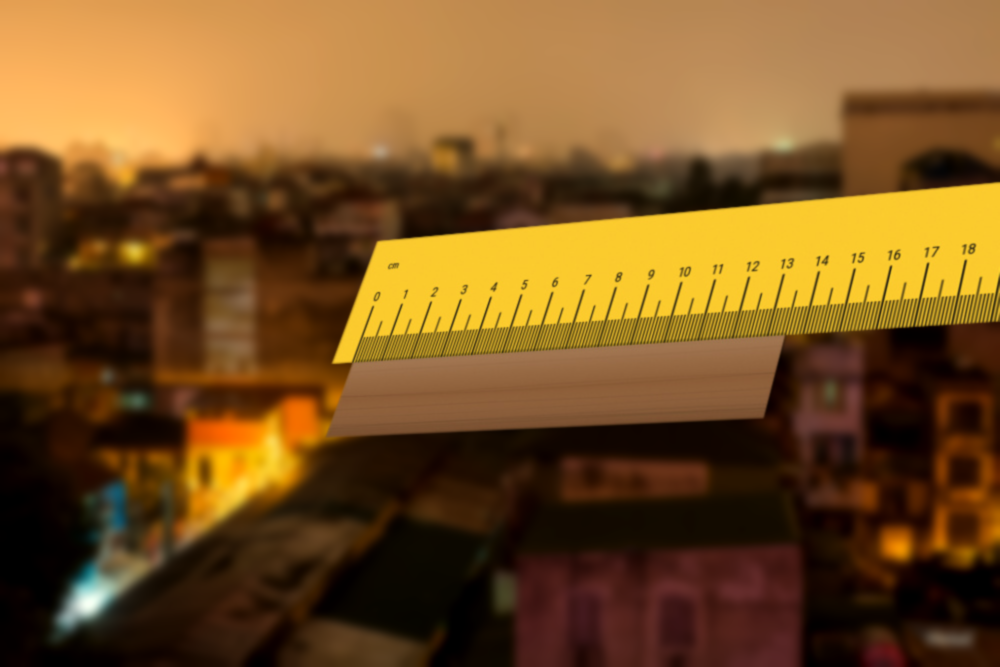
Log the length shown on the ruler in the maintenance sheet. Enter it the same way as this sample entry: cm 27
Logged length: cm 13.5
